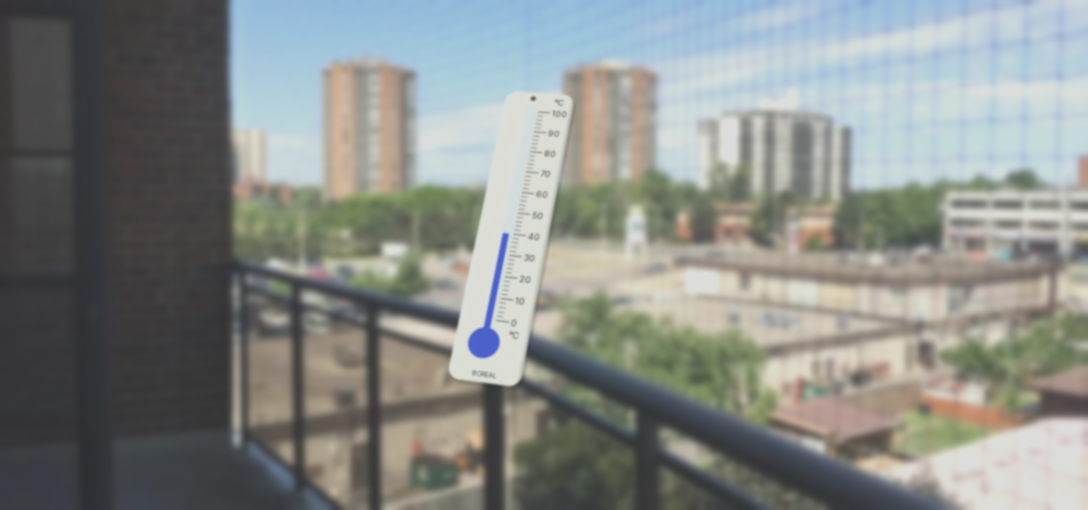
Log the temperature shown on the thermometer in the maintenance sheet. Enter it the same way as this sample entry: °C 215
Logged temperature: °C 40
